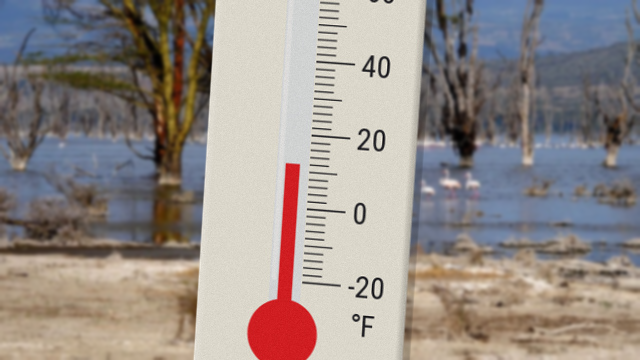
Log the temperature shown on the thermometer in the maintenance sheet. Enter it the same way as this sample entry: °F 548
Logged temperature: °F 12
